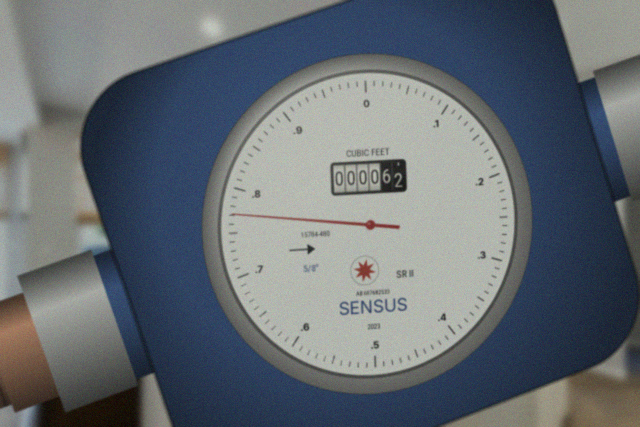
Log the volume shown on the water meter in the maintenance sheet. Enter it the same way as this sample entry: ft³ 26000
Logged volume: ft³ 61.77
